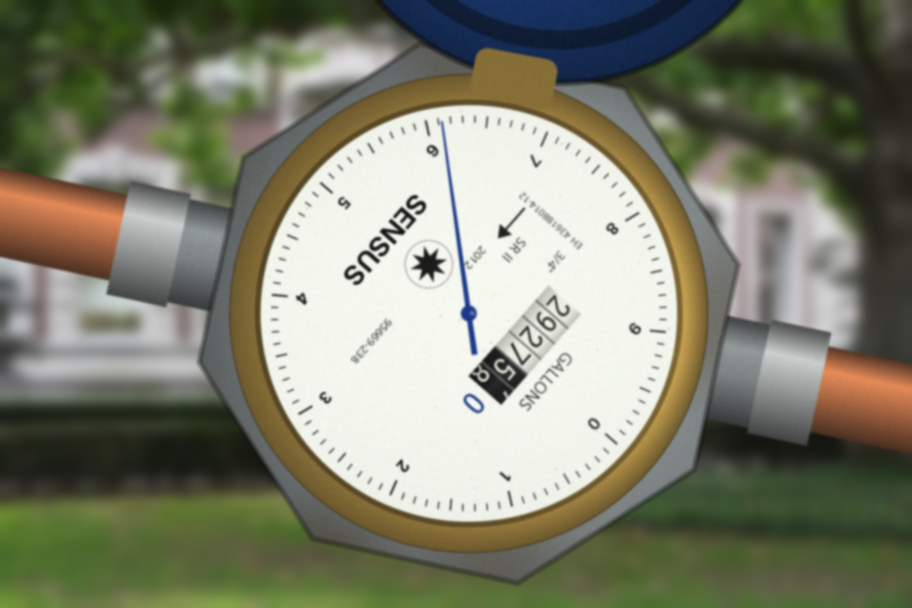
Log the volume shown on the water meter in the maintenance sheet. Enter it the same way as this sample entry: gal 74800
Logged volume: gal 2927576.1
